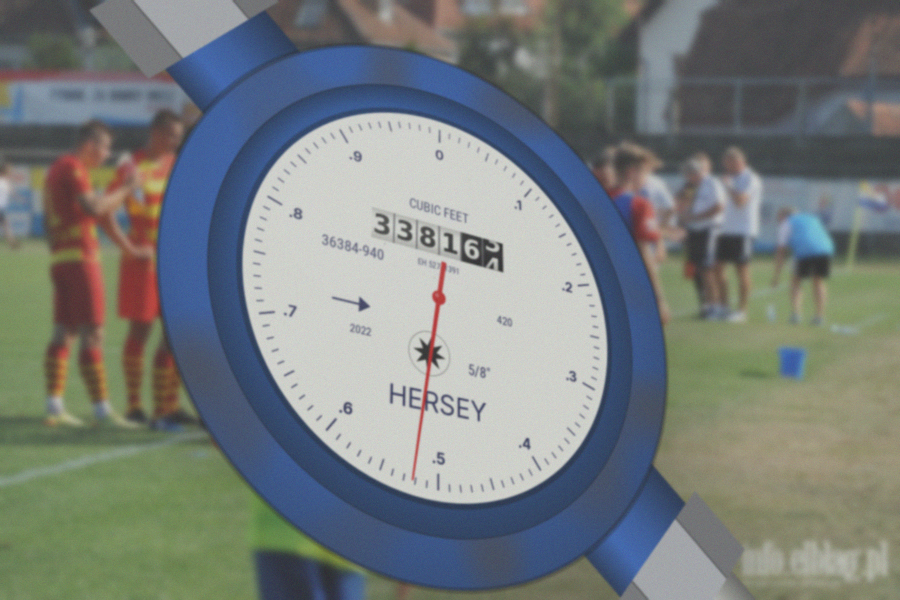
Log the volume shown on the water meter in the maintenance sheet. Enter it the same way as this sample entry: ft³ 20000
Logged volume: ft³ 338163.52
